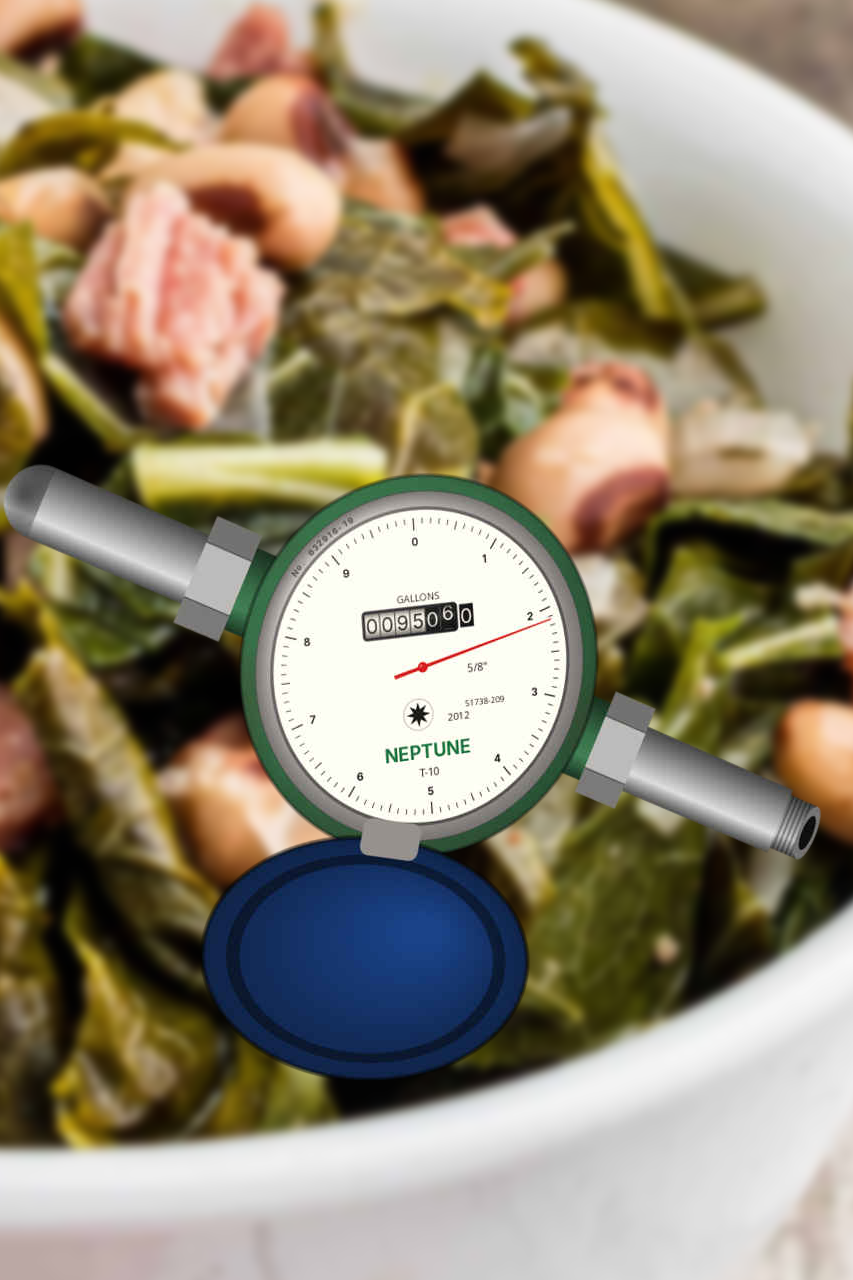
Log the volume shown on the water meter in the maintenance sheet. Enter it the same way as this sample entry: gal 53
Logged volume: gal 95062.1
